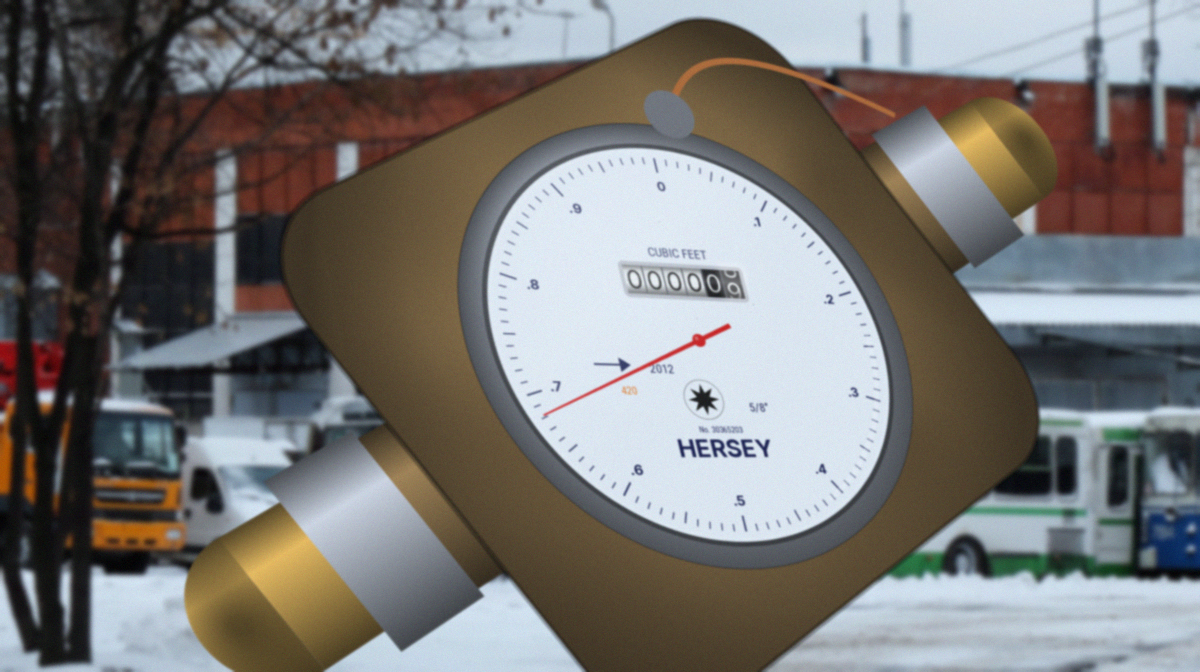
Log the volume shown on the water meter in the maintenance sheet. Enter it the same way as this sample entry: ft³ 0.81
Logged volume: ft³ 8.68
